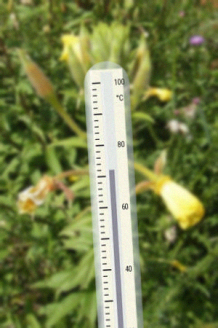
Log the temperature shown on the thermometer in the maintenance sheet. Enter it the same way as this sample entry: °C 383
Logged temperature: °C 72
